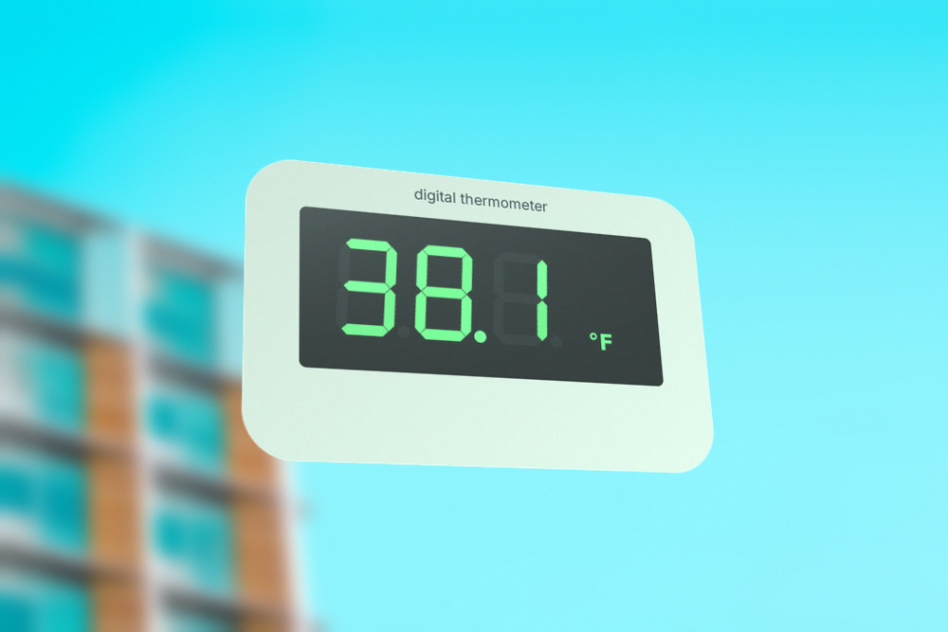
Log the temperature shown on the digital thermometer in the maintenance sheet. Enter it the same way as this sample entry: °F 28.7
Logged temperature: °F 38.1
